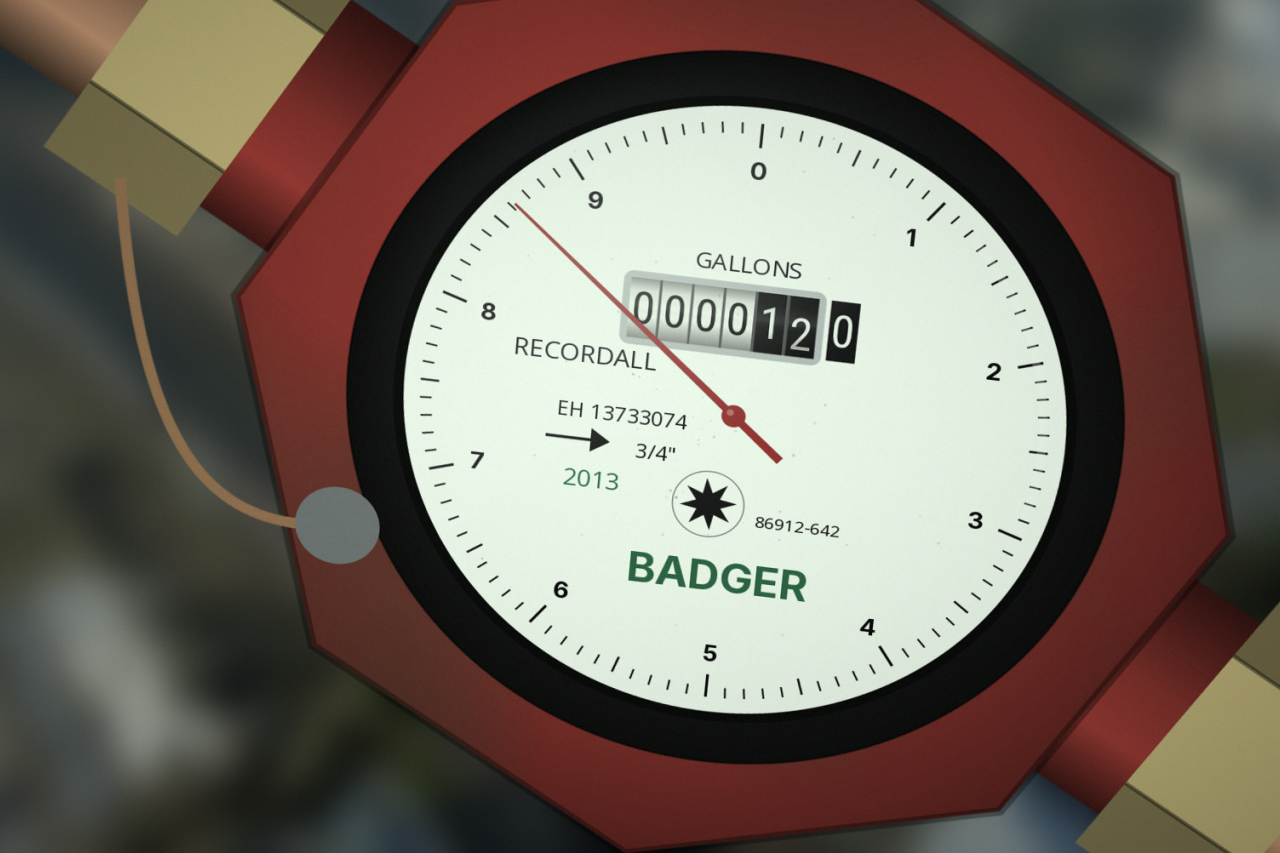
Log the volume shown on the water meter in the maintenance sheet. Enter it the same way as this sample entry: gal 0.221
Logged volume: gal 118.6
